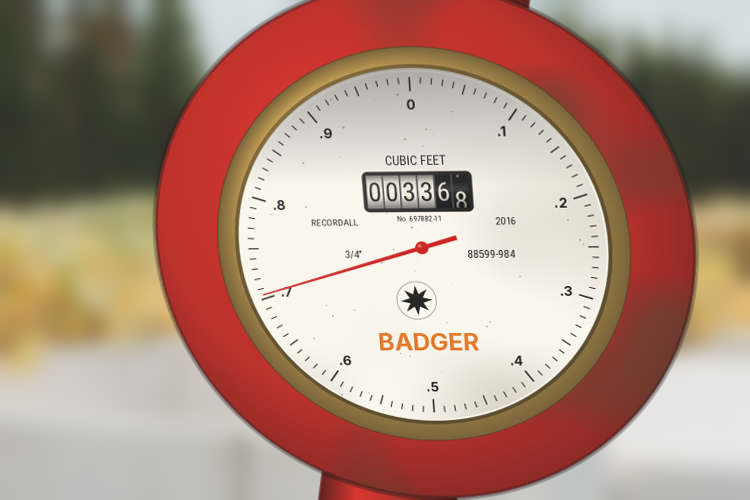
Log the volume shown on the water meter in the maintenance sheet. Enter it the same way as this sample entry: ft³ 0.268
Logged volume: ft³ 3367.70
